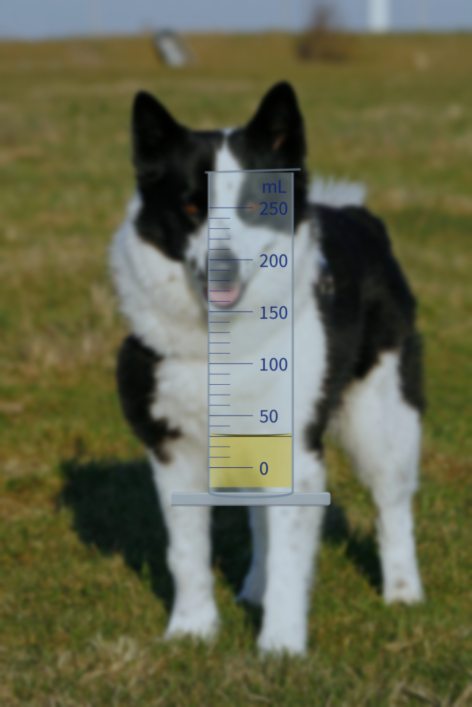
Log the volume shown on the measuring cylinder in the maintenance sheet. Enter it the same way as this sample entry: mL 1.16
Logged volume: mL 30
